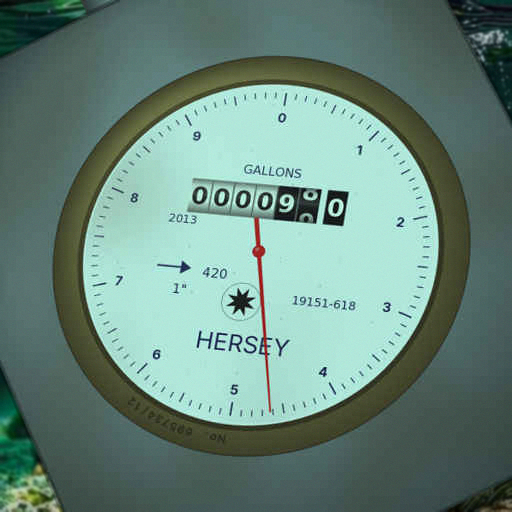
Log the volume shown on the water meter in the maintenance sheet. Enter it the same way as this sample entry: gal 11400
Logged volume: gal 984.6
